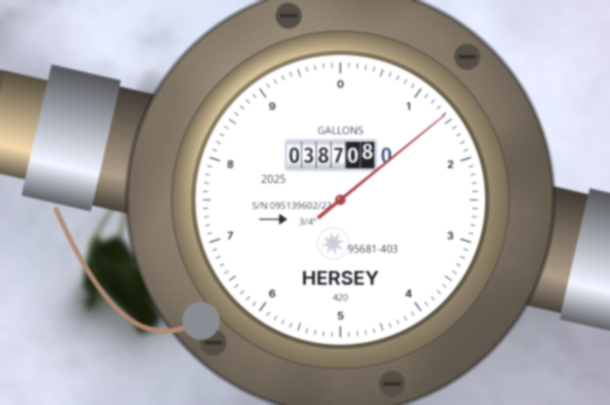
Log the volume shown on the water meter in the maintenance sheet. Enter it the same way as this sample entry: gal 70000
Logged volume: gal 387081.4
